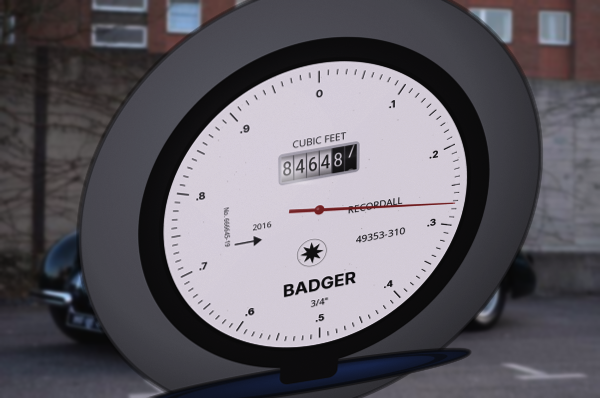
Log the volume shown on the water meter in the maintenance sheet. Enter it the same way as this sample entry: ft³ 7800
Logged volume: ft³ 846487.27
